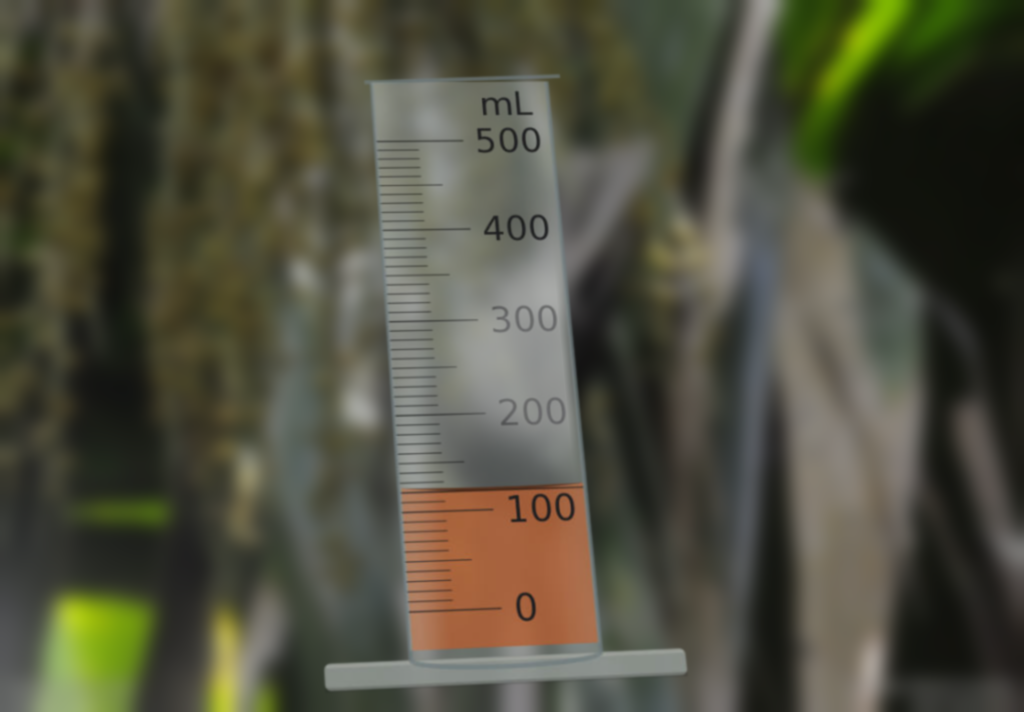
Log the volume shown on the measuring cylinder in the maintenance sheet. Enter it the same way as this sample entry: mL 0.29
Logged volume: mL 120
